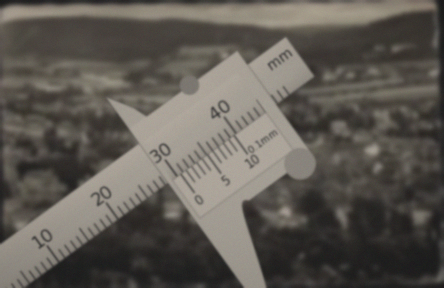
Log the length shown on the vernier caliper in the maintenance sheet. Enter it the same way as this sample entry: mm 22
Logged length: mm 30.6
